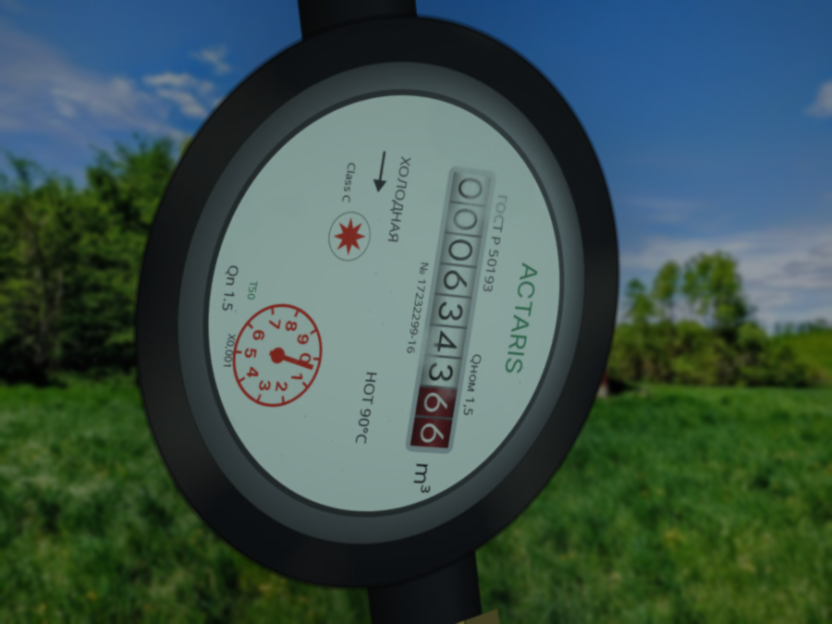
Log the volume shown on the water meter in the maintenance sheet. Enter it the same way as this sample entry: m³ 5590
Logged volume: m³ 6343.660
